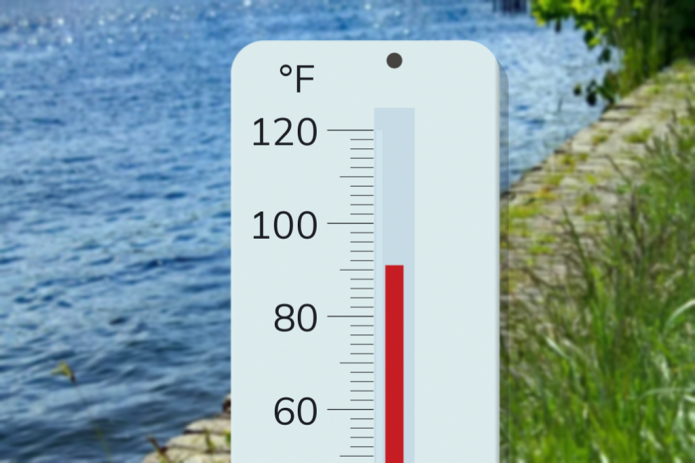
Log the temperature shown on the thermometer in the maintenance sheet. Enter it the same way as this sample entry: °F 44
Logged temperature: °F 91
